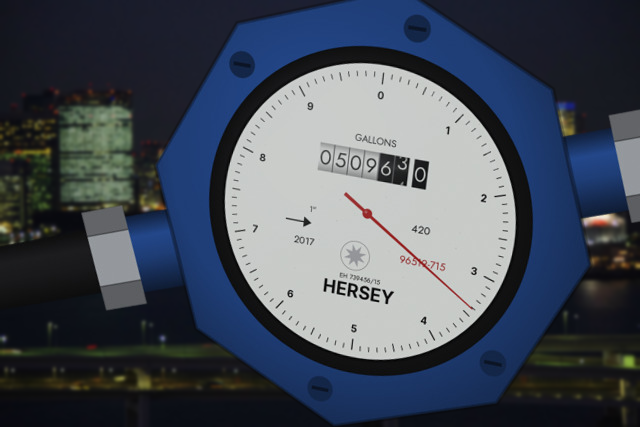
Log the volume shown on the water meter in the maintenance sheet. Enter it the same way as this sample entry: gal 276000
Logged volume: gal 509633.4
